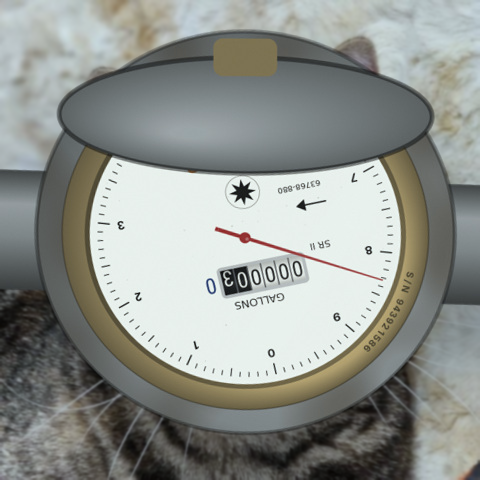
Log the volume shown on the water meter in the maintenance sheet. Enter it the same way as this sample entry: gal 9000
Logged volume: gal 28.3
